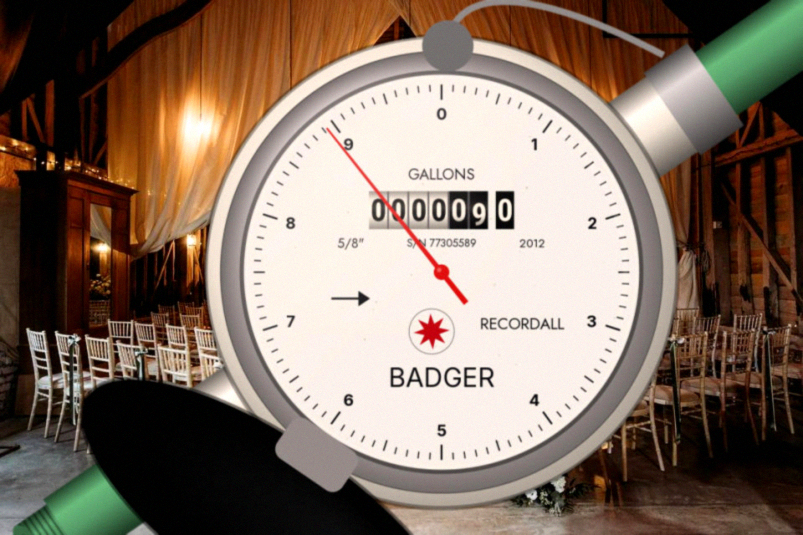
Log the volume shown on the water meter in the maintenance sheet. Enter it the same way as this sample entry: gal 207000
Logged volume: gal 88.9
